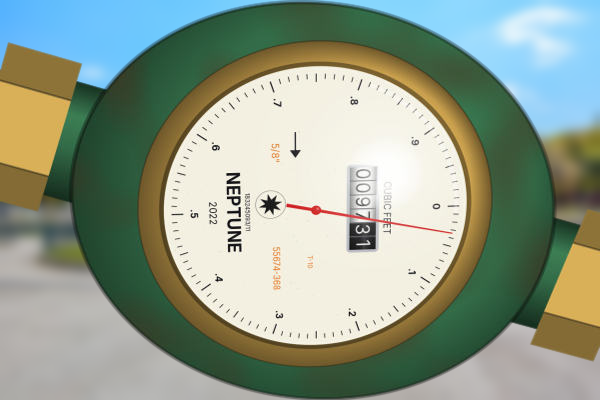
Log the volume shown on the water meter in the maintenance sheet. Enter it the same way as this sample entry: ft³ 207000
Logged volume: ft³ 9731.03
